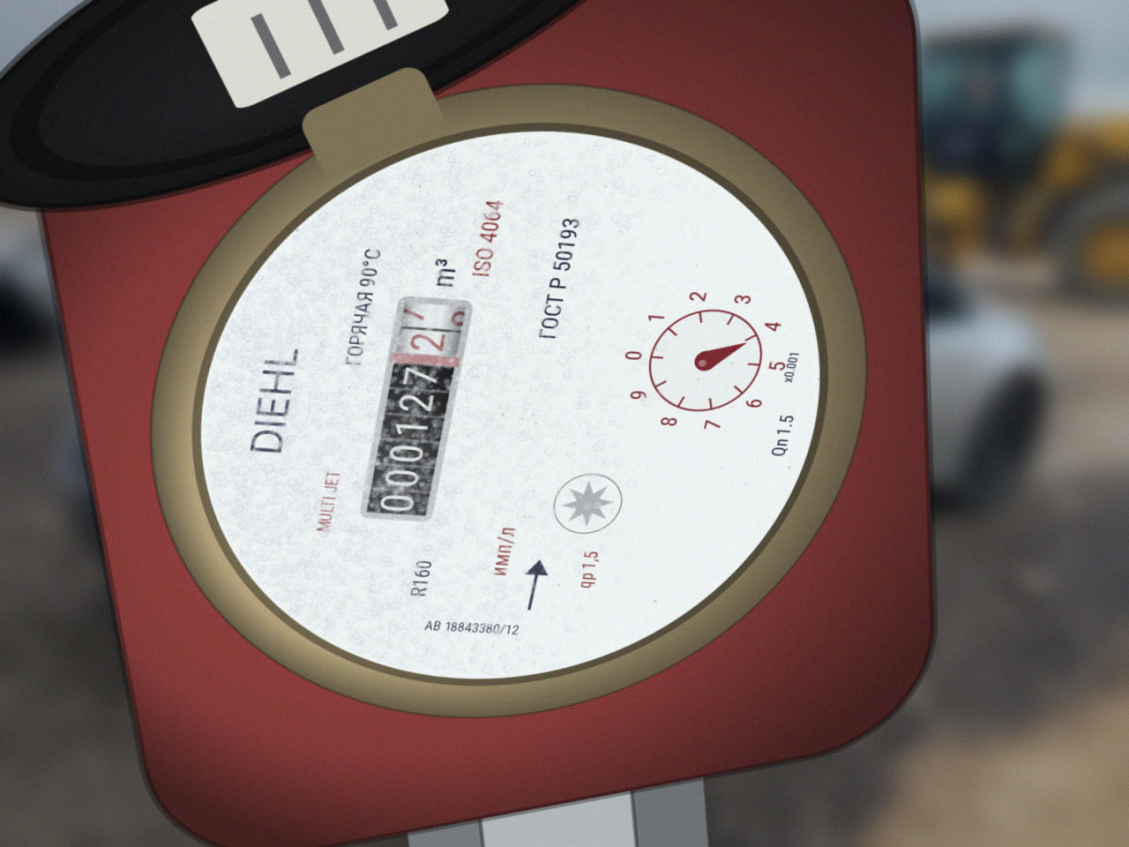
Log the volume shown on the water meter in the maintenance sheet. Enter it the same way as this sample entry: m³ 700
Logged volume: m³ 127.274
